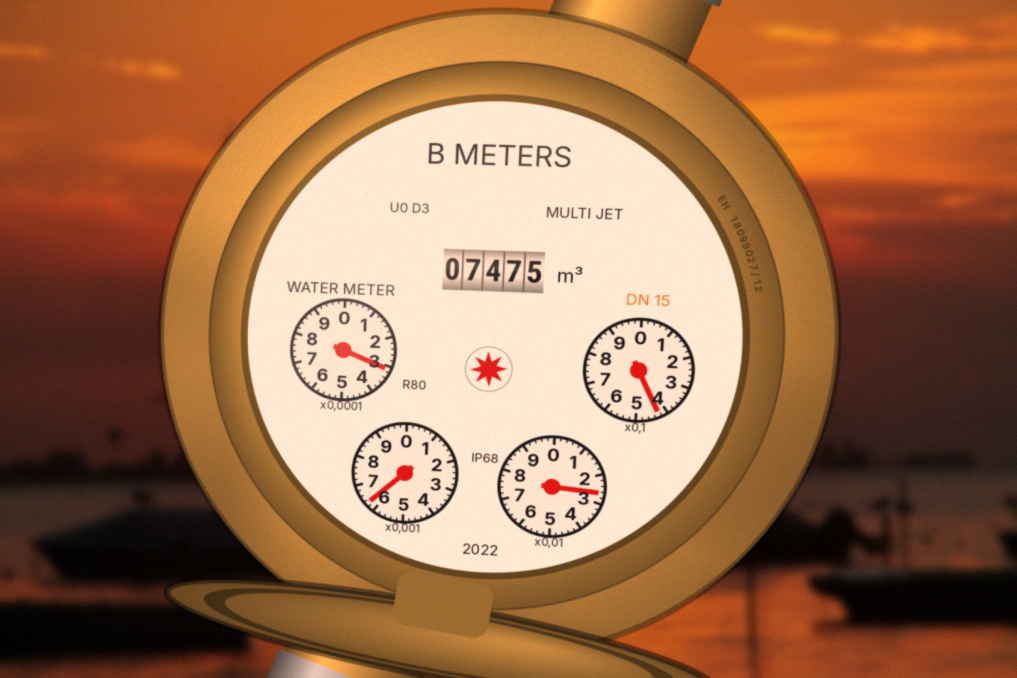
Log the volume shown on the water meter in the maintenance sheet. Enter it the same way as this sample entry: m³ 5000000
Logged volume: m³ 7475.4263
